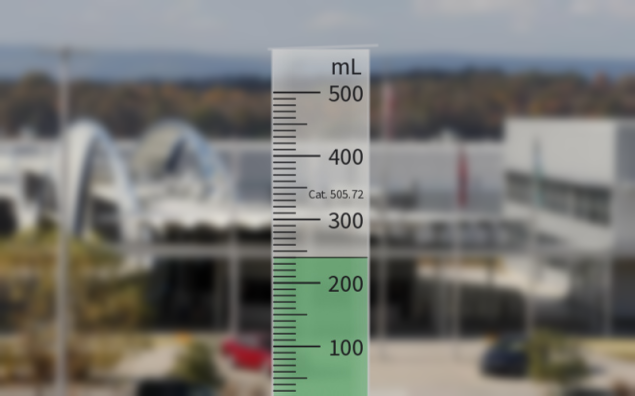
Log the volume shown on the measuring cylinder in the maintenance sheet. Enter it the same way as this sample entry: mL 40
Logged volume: mL 240
